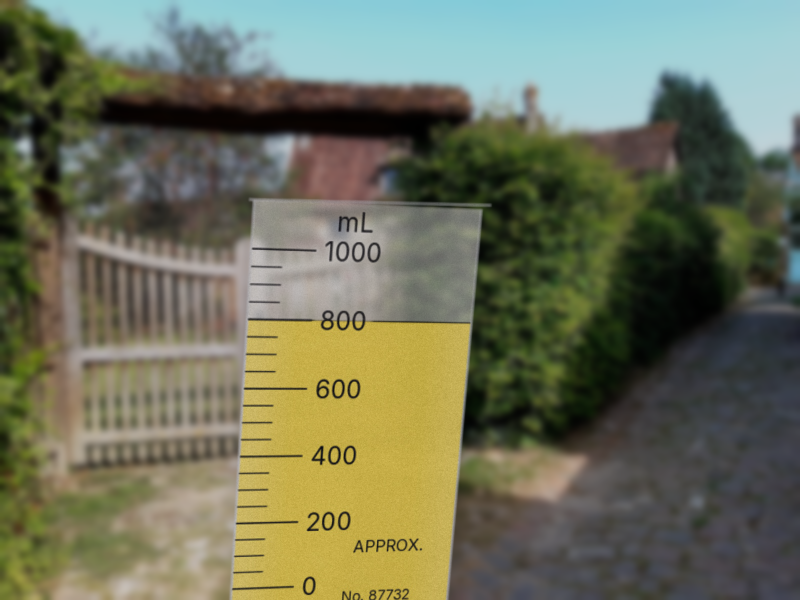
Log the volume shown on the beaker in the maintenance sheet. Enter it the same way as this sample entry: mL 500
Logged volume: mL 800
